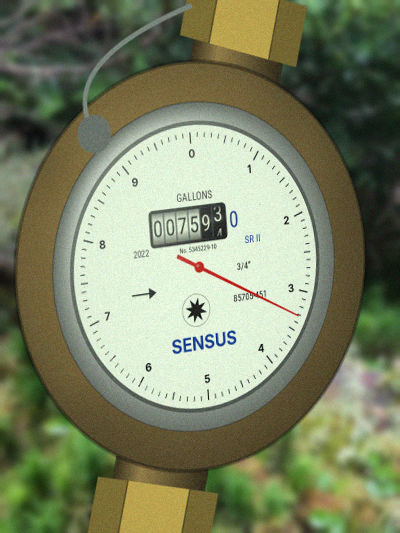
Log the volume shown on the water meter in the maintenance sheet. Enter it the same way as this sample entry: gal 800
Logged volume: gal 75933.3
